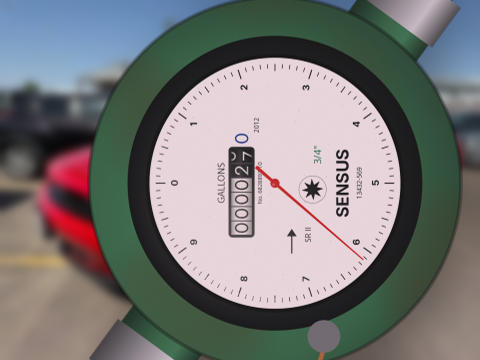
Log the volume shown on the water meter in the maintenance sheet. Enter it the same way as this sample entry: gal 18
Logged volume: gal 266.1
